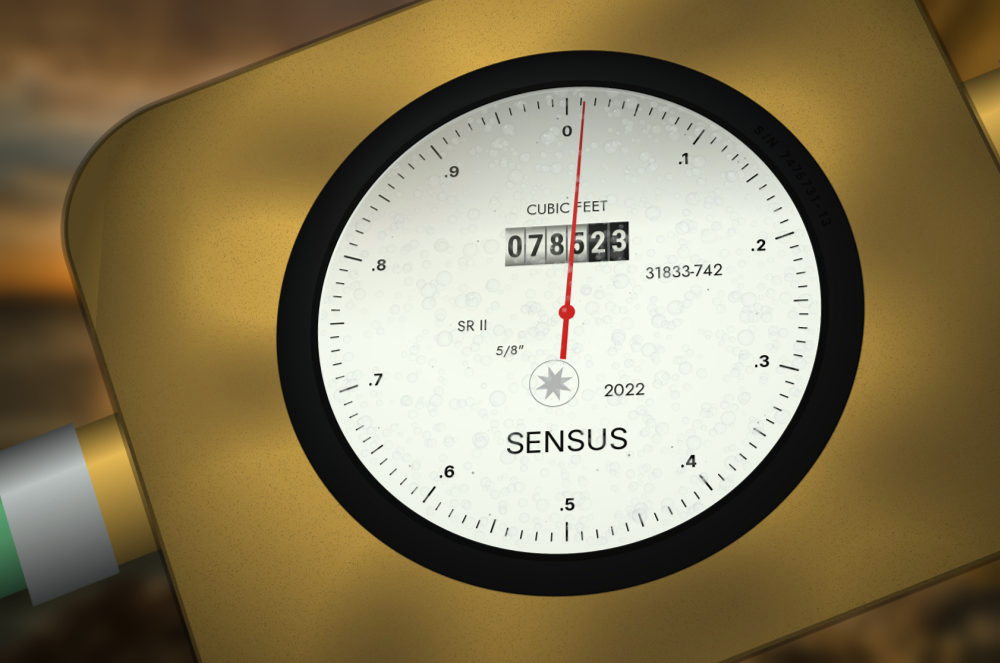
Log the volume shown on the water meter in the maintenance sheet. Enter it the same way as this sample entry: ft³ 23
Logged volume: ft³ 78523.01
